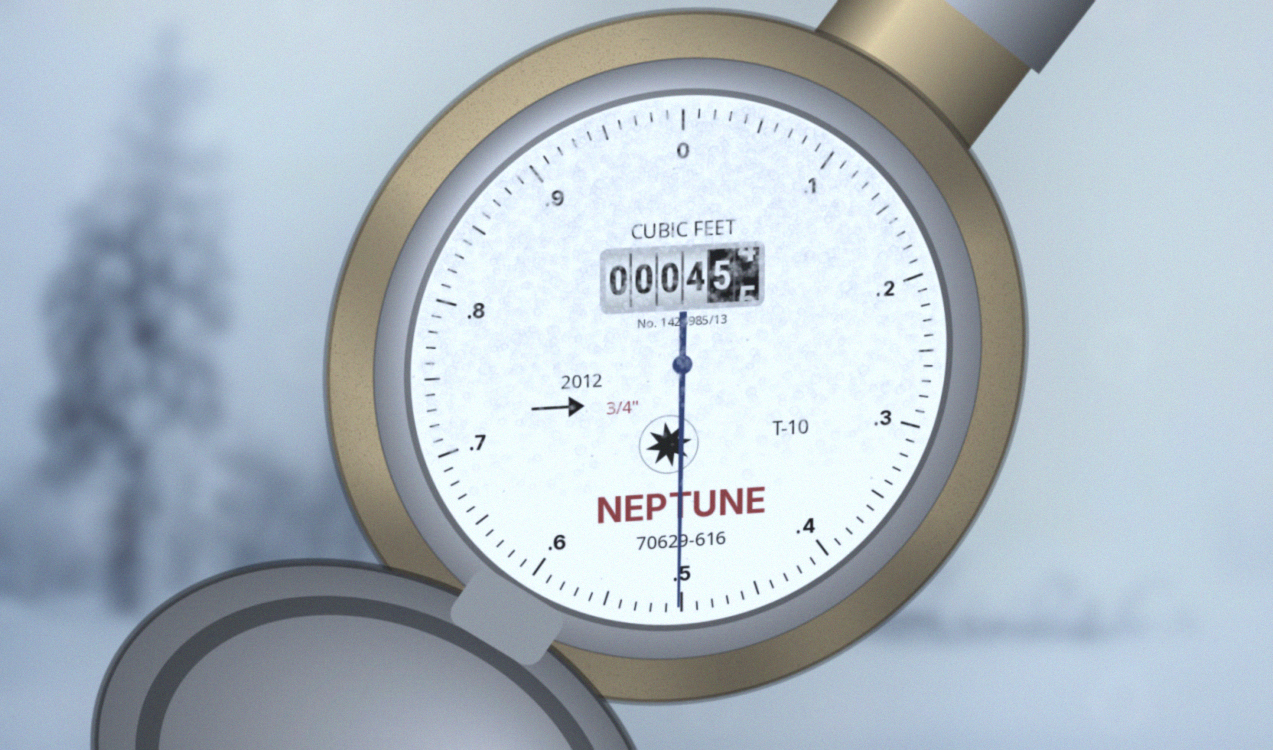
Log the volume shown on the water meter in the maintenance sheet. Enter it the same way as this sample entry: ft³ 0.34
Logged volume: ft³ 454.50
